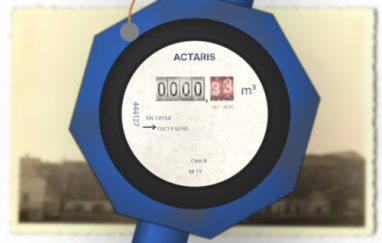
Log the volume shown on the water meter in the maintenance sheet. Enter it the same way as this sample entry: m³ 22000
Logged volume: m³ 0.33
